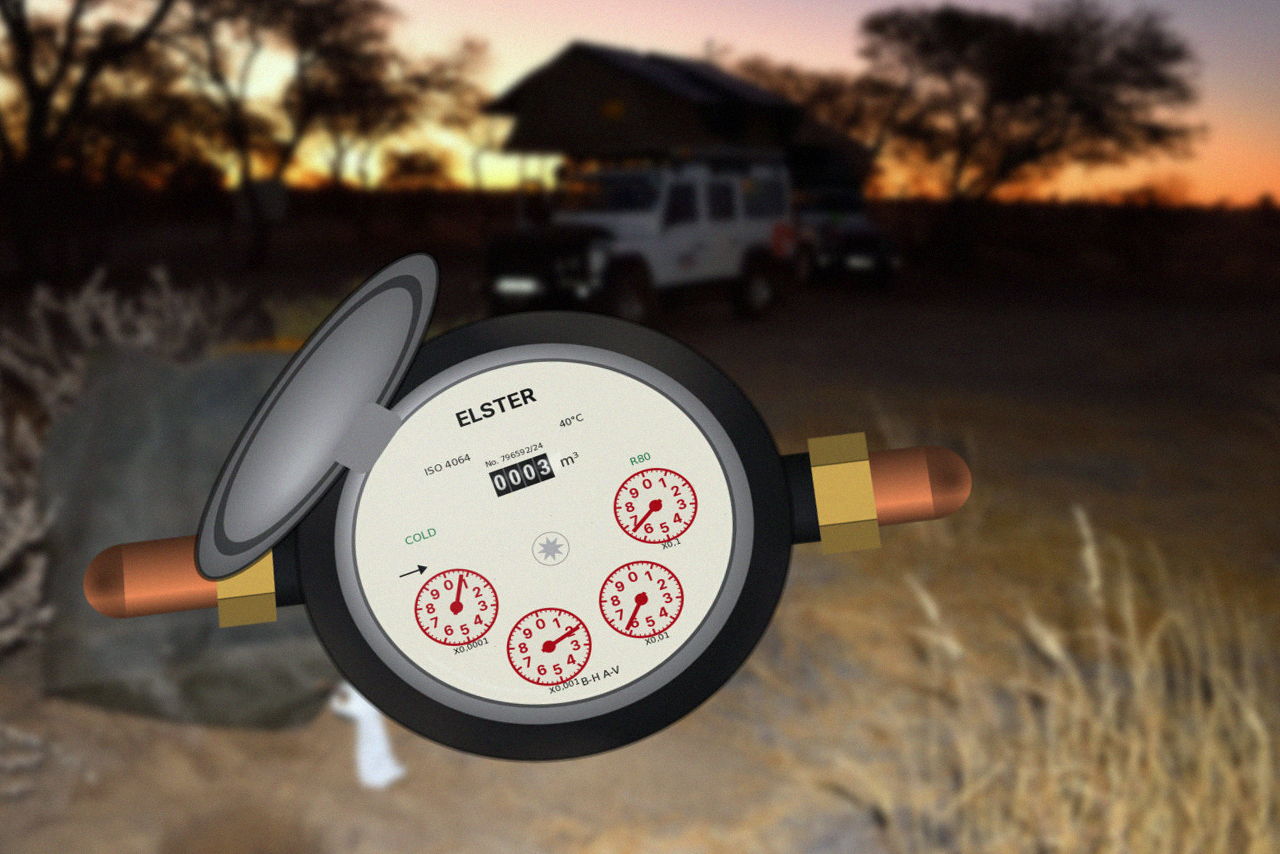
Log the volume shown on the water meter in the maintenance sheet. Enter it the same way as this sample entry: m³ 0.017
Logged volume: m³ 3.6620
